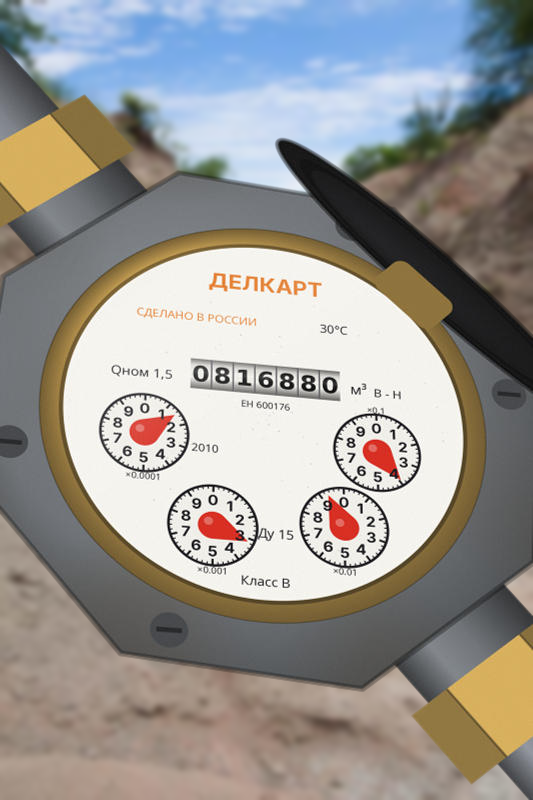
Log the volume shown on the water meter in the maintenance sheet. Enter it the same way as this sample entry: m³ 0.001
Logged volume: m³ 816880.3931
